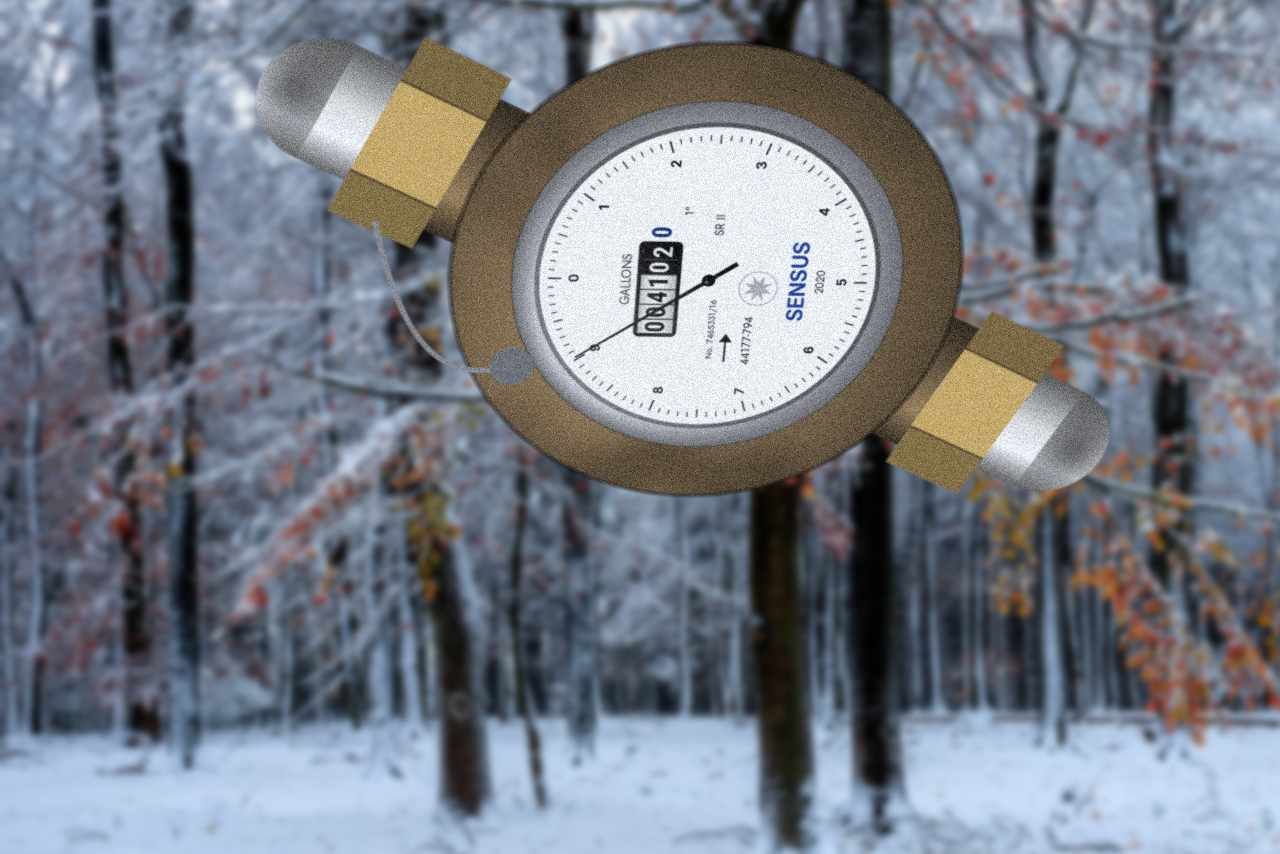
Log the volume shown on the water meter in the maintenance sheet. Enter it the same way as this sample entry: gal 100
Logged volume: gal 41019.0
